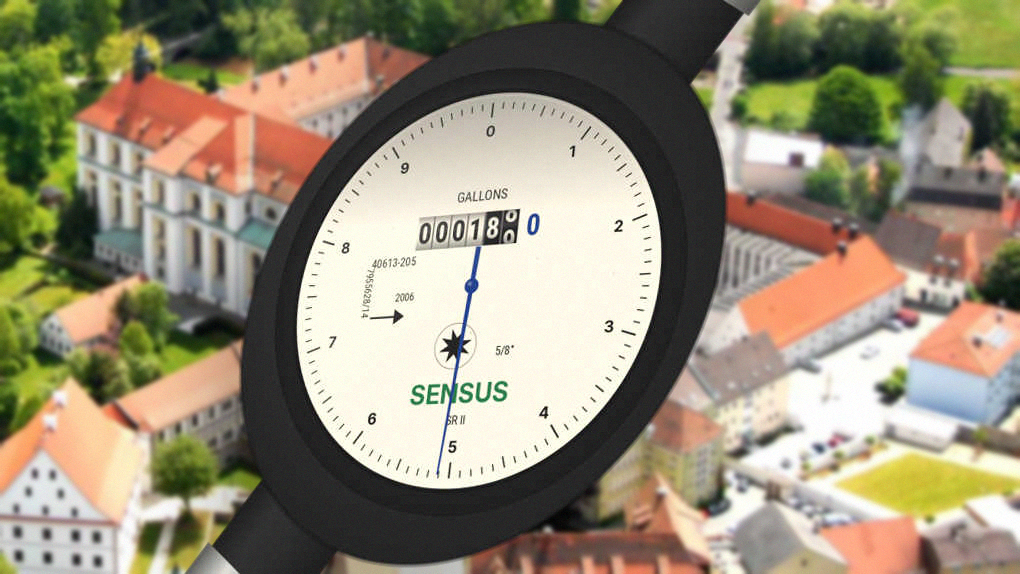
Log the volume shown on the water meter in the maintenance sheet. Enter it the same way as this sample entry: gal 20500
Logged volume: gal 1885.1
